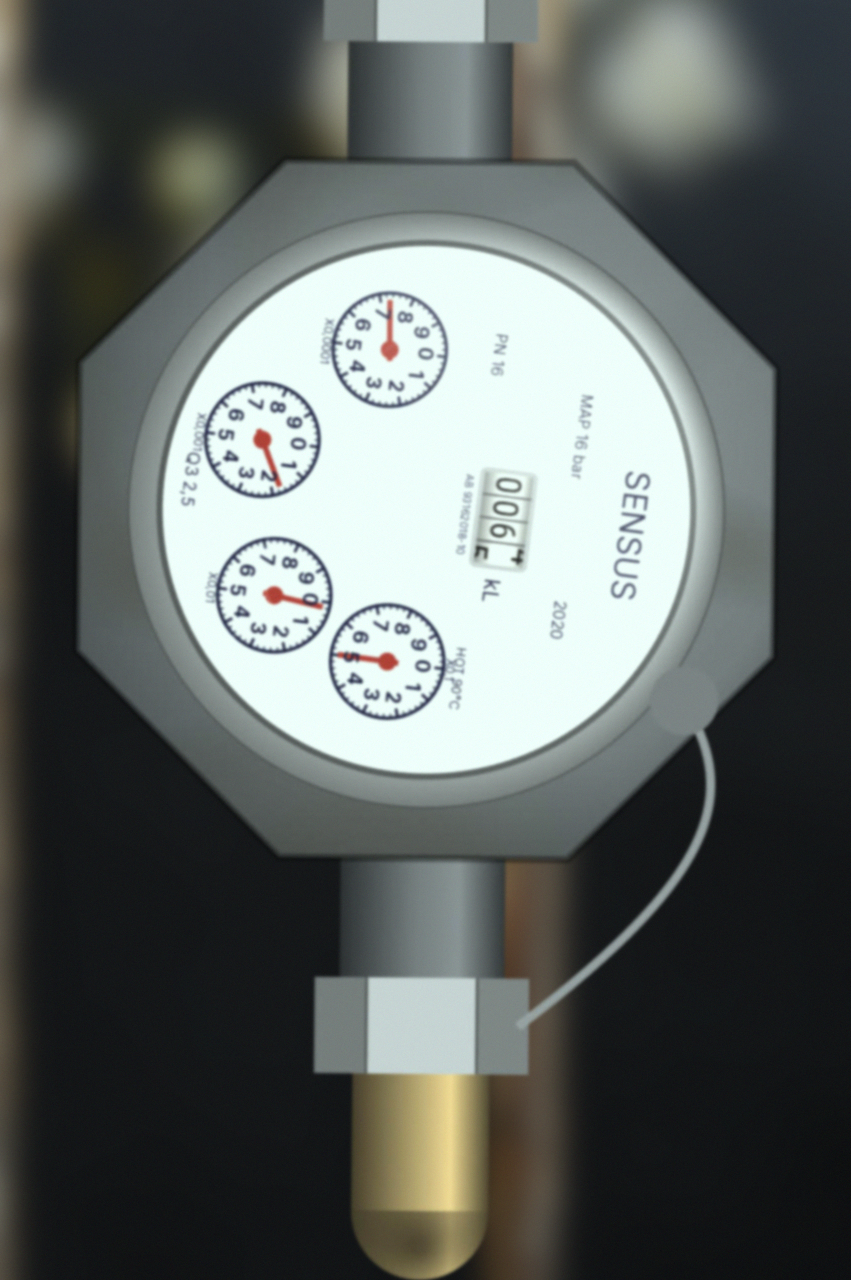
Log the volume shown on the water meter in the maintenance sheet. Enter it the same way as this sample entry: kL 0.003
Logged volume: kL 64.5017
